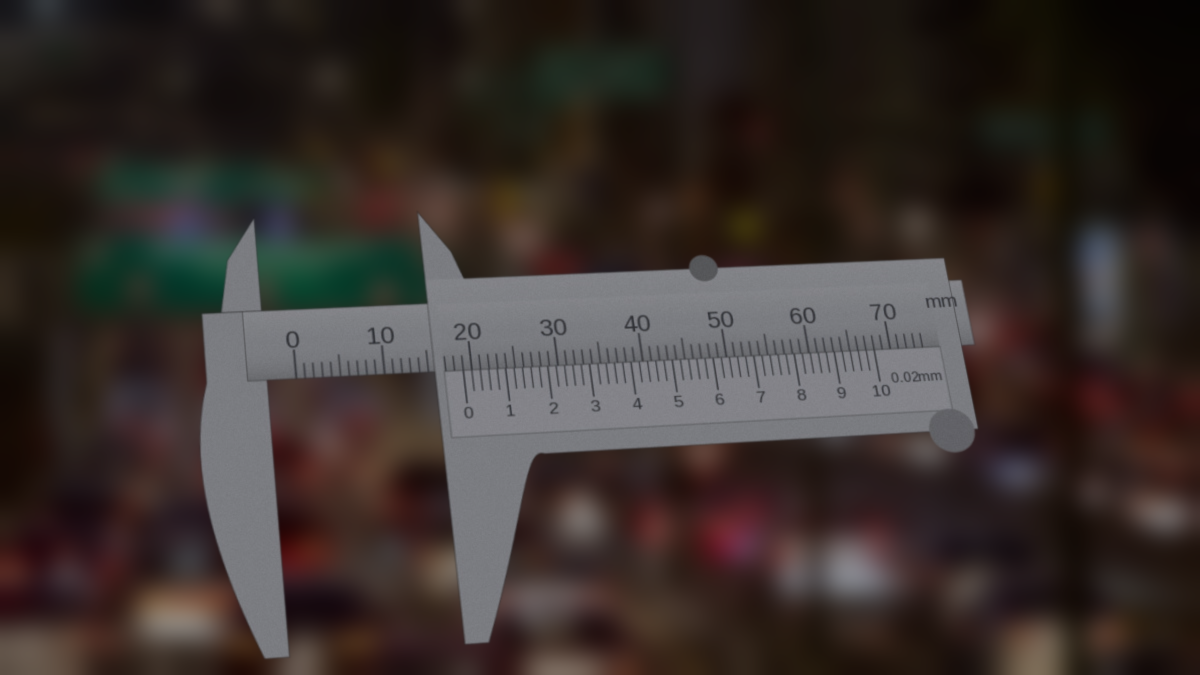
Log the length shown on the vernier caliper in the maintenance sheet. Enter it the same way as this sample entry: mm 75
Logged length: mm 19.0
